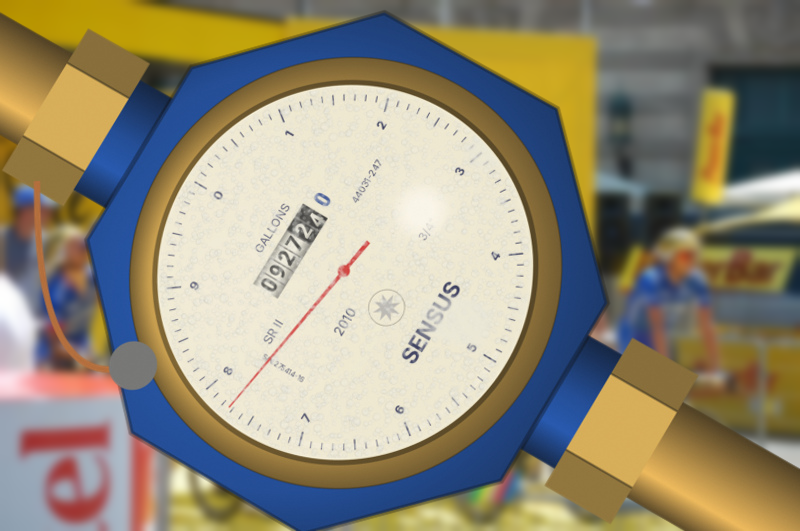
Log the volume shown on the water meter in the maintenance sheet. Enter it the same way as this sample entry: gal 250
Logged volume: gal 927237.7
